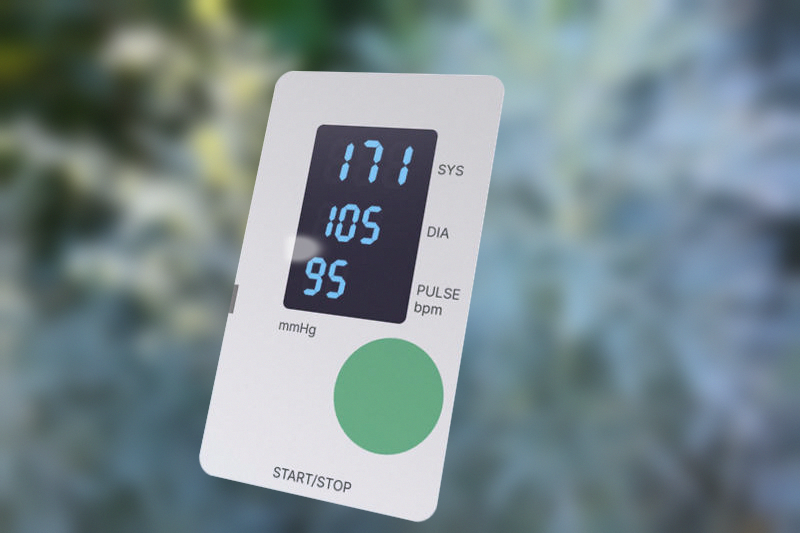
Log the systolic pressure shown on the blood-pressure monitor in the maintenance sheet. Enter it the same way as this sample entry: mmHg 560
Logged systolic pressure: mmHg 171
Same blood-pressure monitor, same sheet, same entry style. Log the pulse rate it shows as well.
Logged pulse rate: bpm 95
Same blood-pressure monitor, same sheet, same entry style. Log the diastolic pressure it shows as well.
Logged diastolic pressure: mmHg 105
